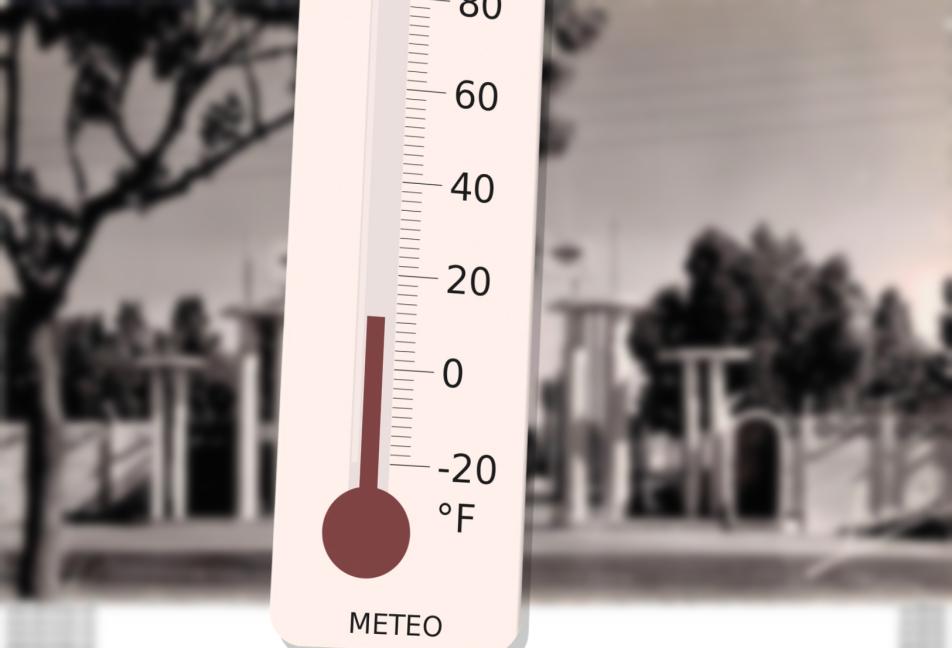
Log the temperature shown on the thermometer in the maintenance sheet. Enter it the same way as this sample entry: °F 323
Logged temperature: °F 11
